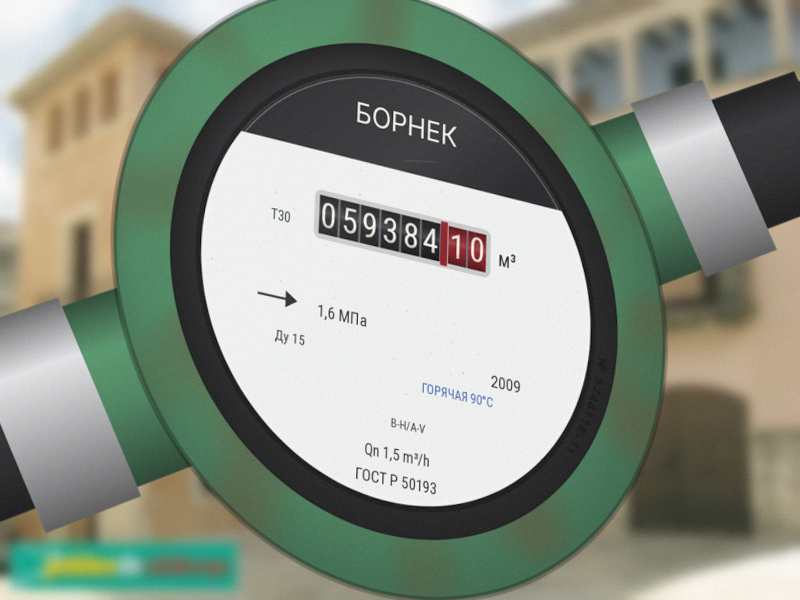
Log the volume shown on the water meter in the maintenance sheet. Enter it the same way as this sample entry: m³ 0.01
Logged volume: m³ 59384.10
